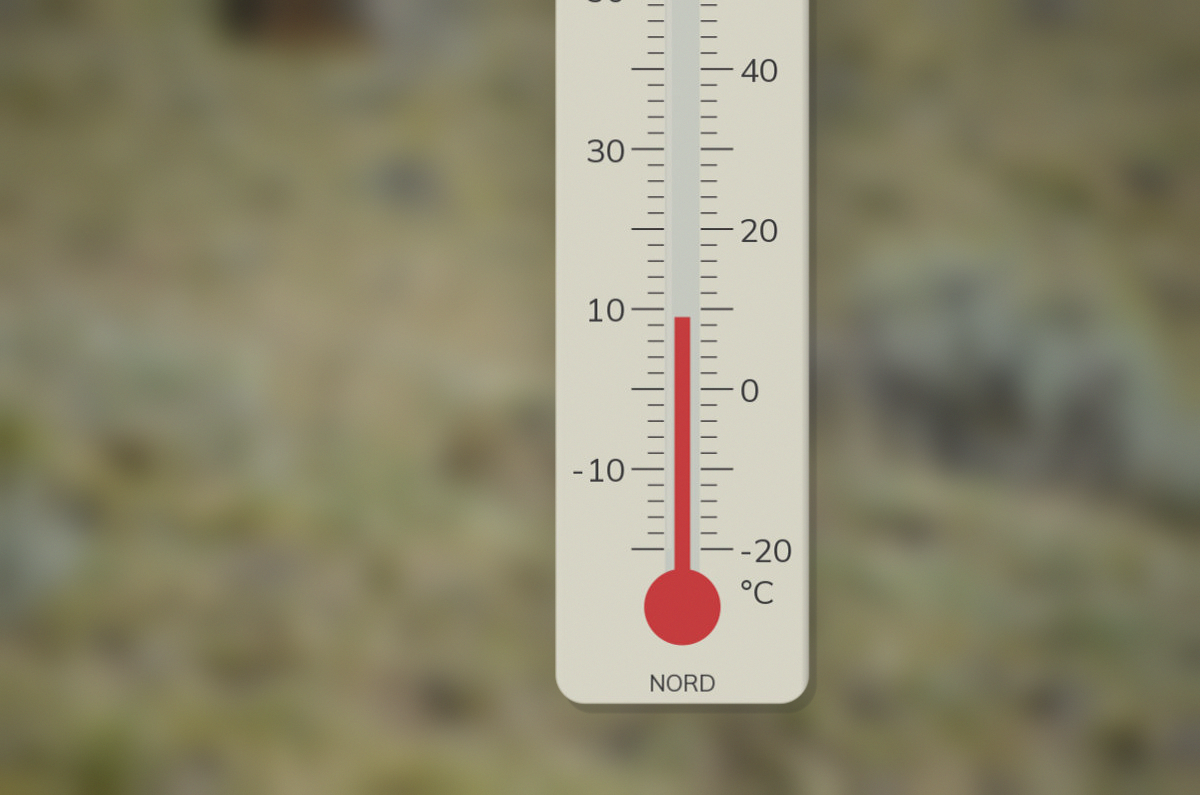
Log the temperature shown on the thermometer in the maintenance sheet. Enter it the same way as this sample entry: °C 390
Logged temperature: °C 9
